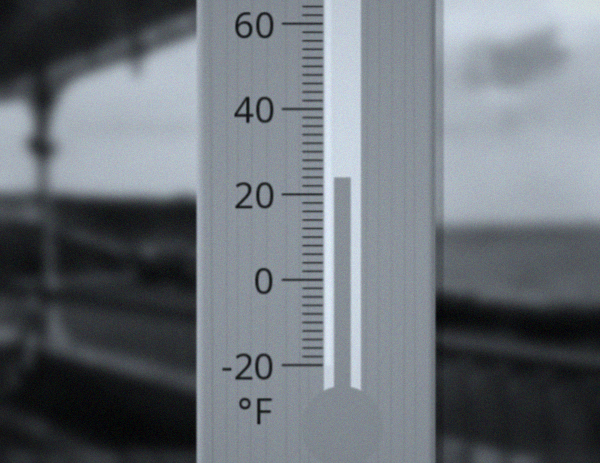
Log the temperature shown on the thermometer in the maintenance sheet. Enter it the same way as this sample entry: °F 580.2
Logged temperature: °F 24
